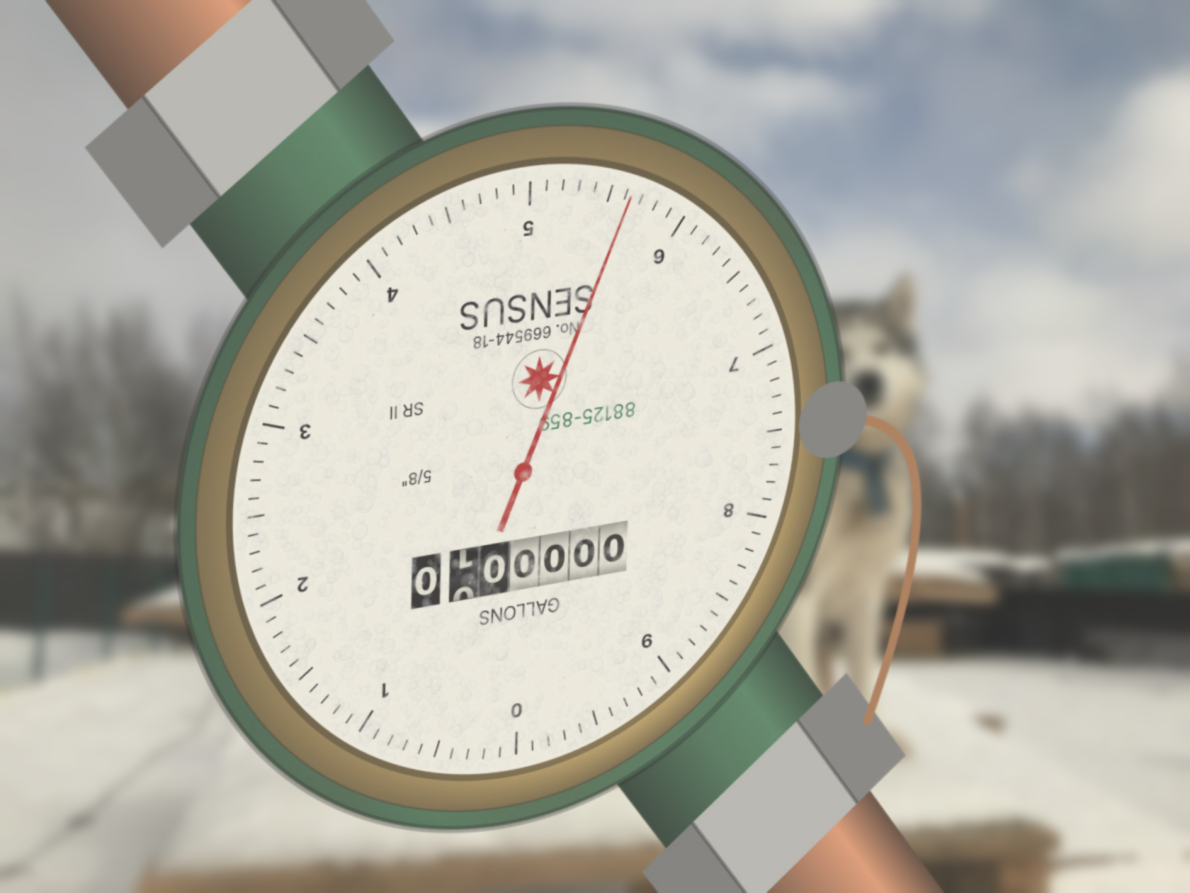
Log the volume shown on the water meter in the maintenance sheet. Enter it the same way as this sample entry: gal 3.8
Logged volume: gal 5.6
